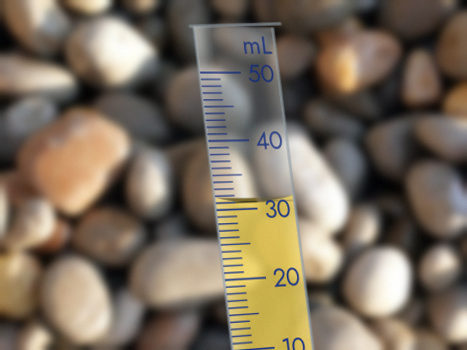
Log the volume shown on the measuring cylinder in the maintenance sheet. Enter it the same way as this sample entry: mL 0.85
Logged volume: mL 31
